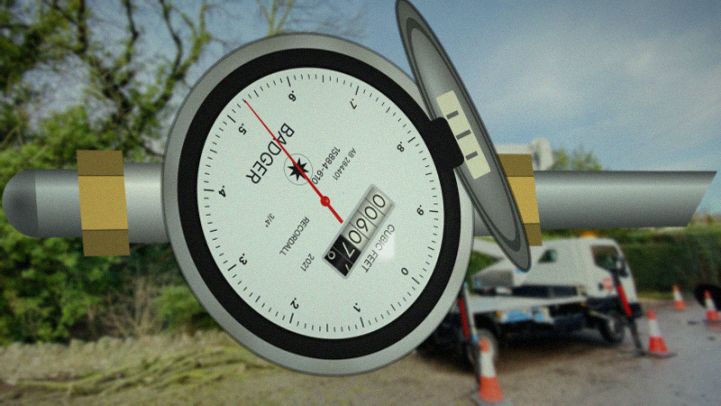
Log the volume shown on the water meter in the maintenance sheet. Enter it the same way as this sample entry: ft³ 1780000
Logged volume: ft³ 6077.53
